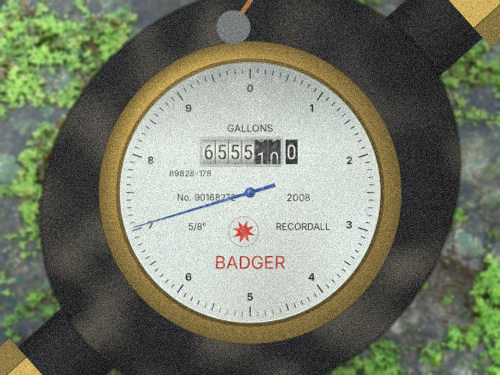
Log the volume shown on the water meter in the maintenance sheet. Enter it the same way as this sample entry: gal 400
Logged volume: gal 6555097.0
